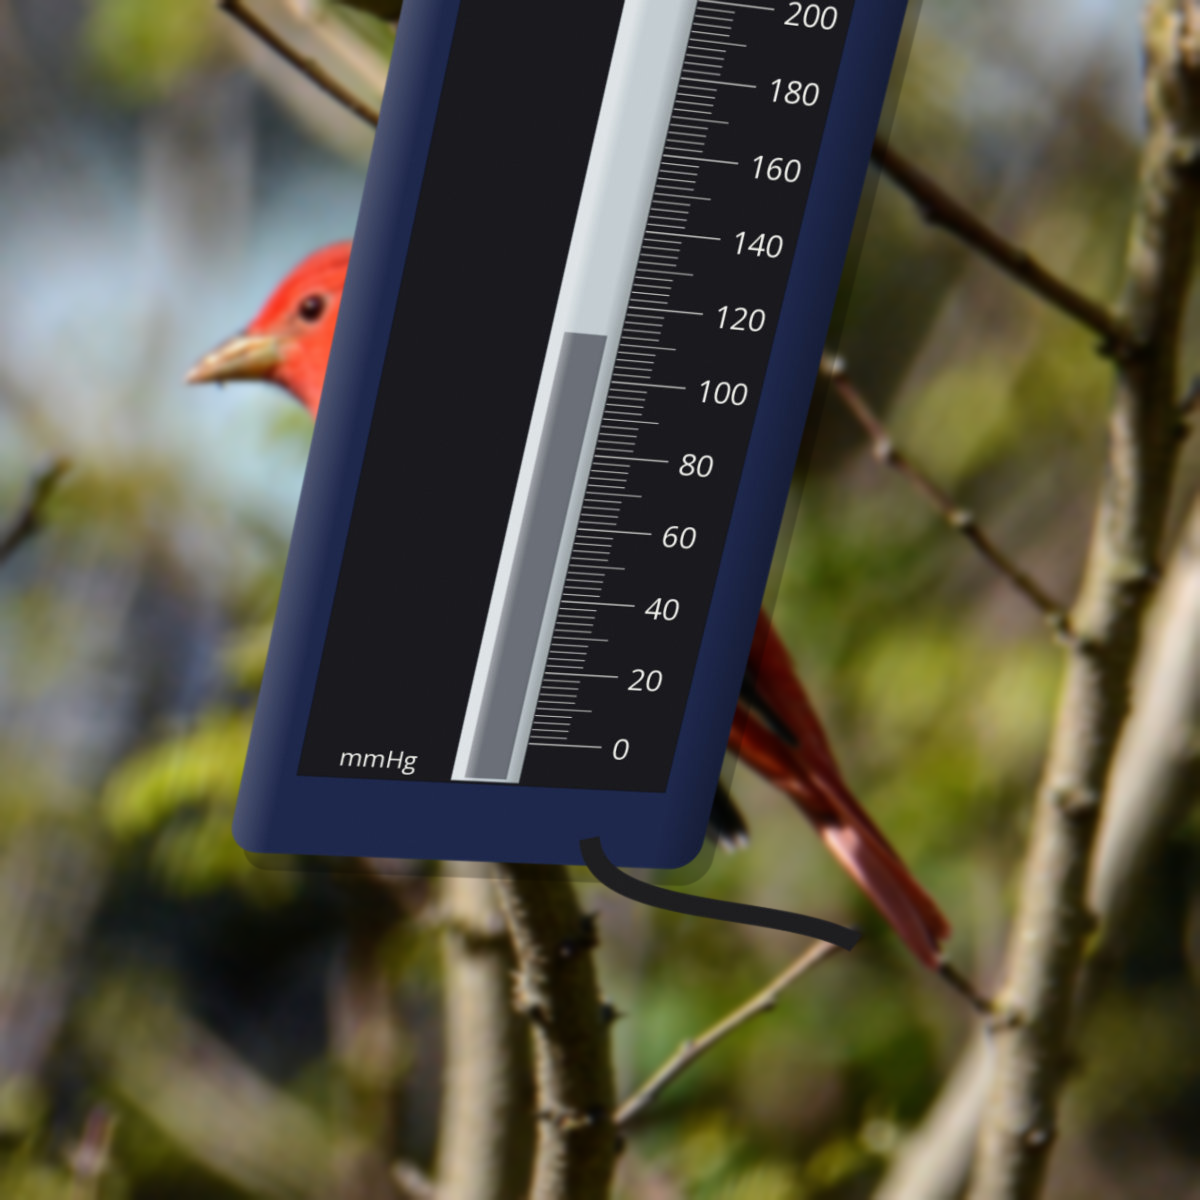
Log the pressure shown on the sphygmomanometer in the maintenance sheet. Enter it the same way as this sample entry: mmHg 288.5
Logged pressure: mmHg 112
